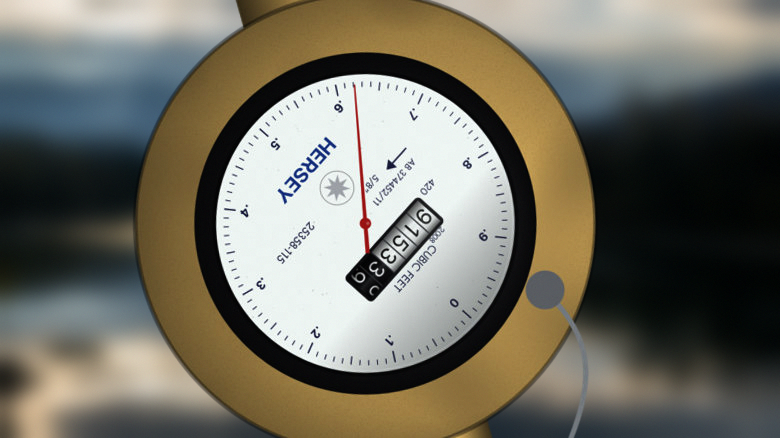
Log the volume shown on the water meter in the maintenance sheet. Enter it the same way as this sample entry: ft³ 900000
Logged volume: ft³ 915338.62
